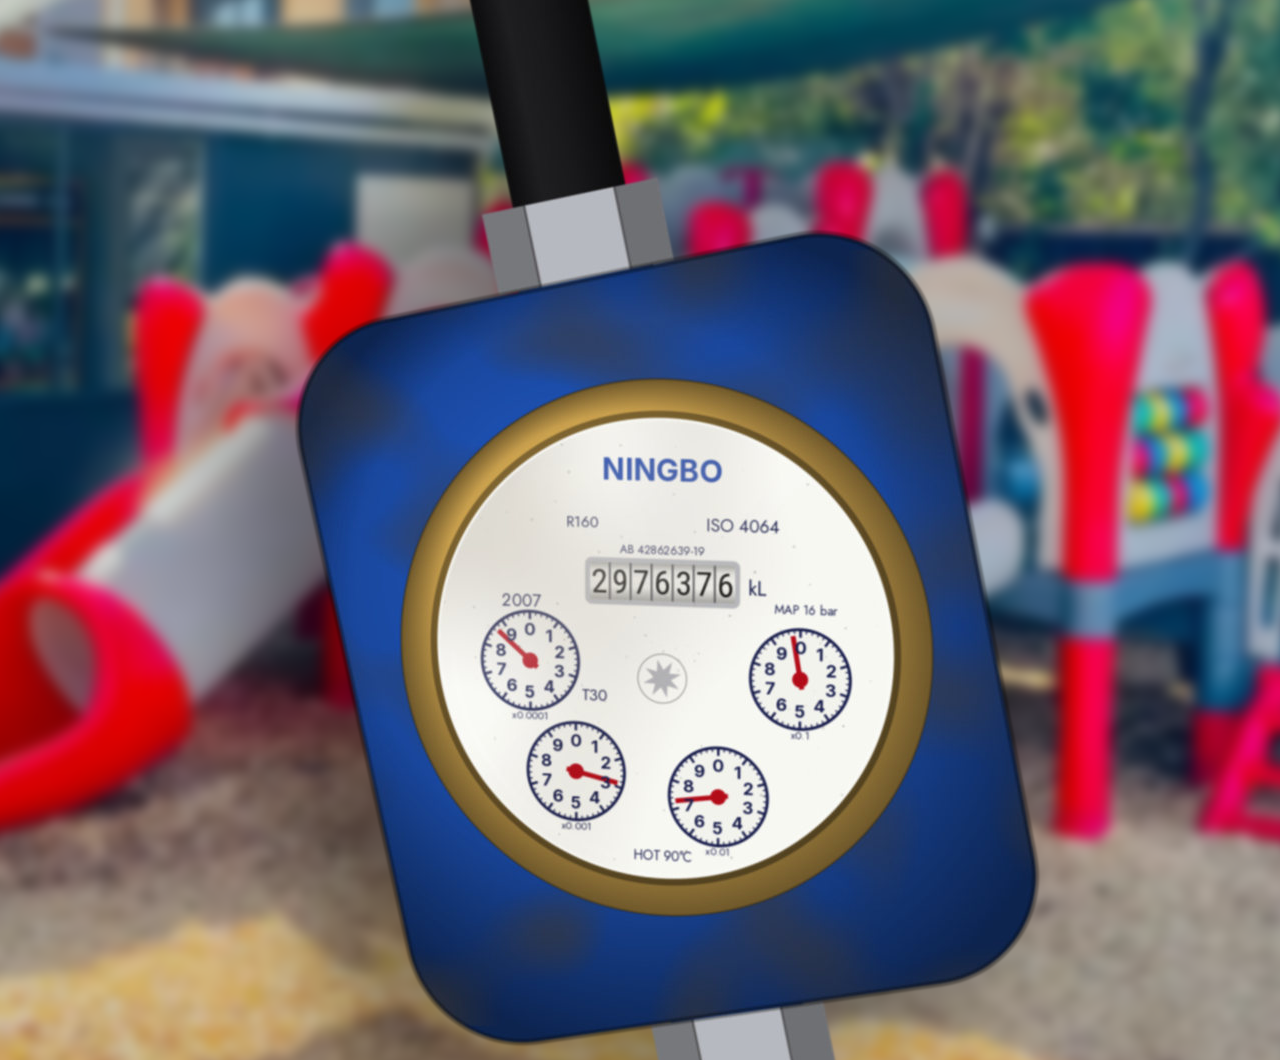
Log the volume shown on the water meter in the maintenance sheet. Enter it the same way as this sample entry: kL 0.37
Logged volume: kL 2976375.9728
